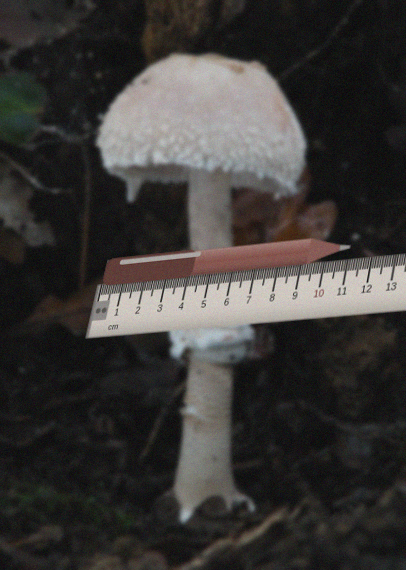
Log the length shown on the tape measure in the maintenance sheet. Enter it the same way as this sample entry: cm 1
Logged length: cm 11
